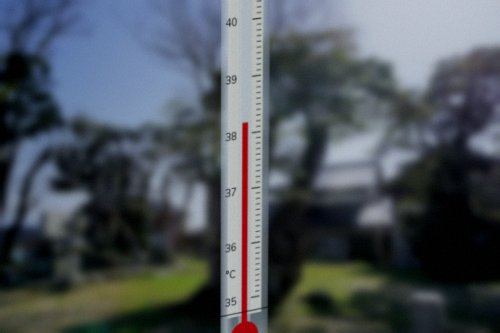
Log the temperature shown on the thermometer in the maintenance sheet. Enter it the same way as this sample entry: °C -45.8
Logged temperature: °C 38.2
